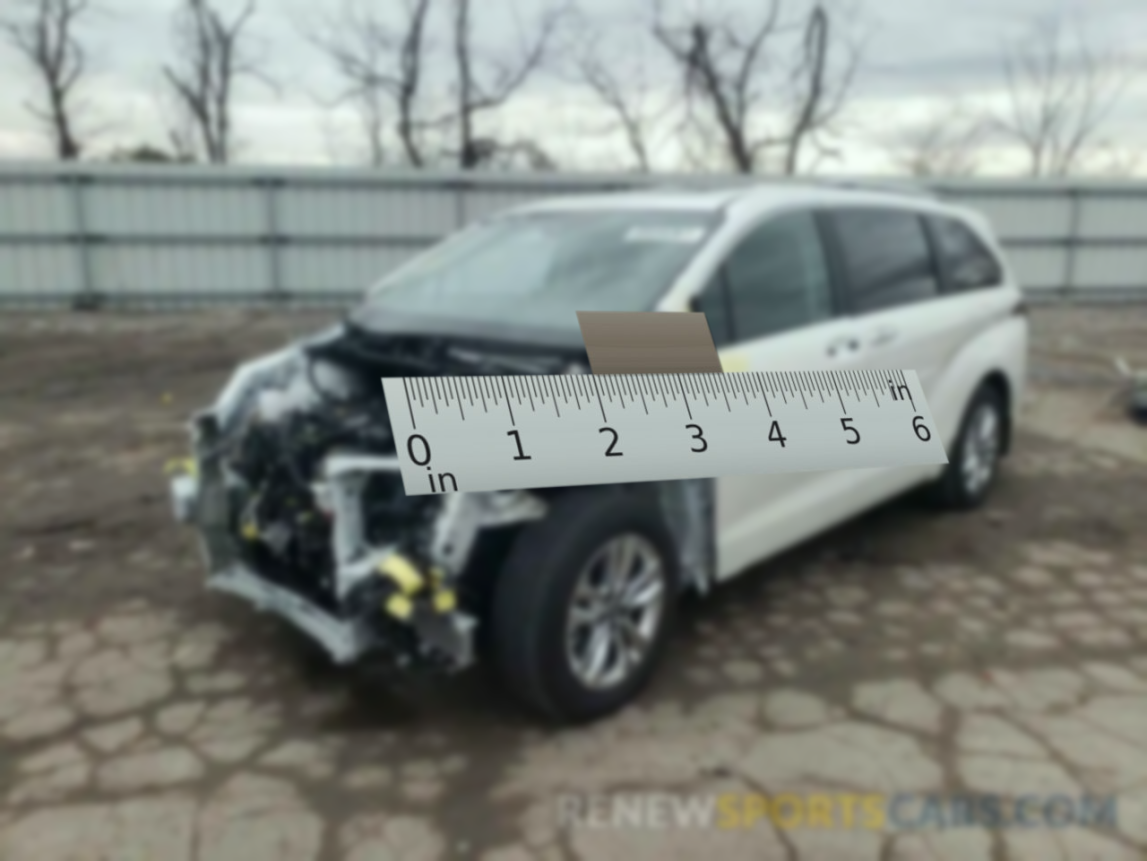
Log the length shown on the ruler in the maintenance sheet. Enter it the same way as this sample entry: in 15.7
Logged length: in 1.5625
